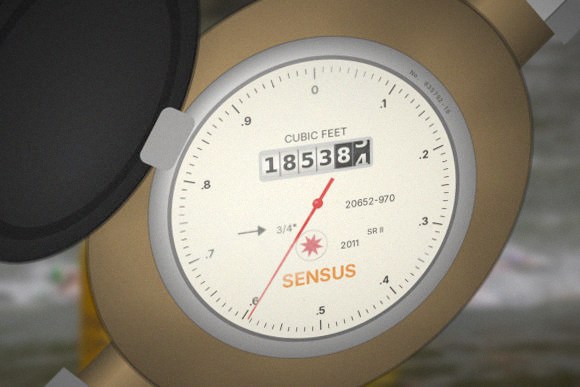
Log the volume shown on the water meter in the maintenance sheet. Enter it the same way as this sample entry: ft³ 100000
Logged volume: ft³ 185383.59
